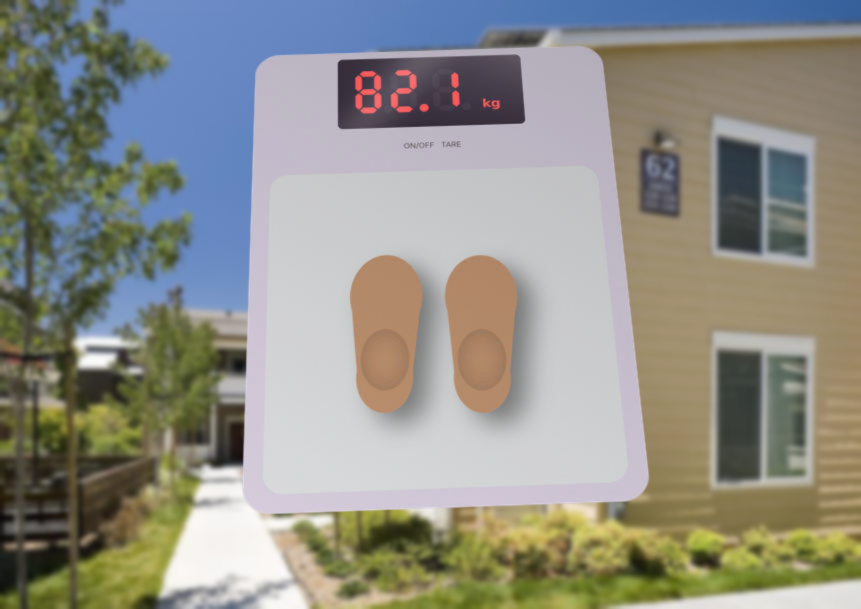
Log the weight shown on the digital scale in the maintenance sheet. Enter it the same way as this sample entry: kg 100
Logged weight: kg 82.1
